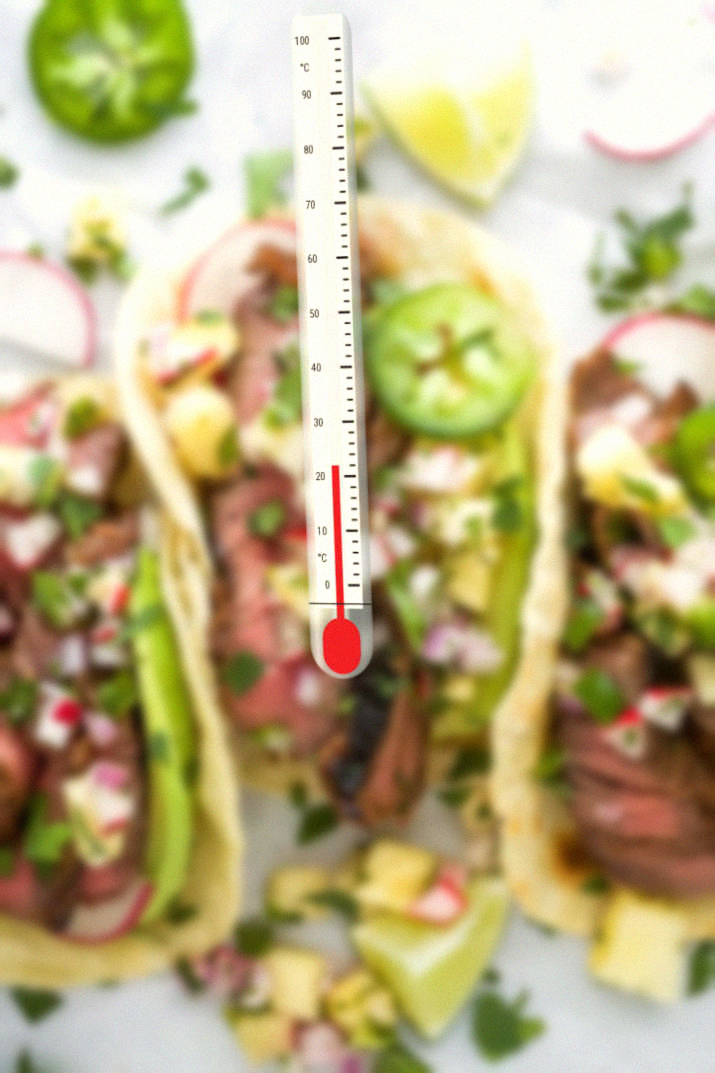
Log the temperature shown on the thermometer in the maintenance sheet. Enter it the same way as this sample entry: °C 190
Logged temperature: °C 22
